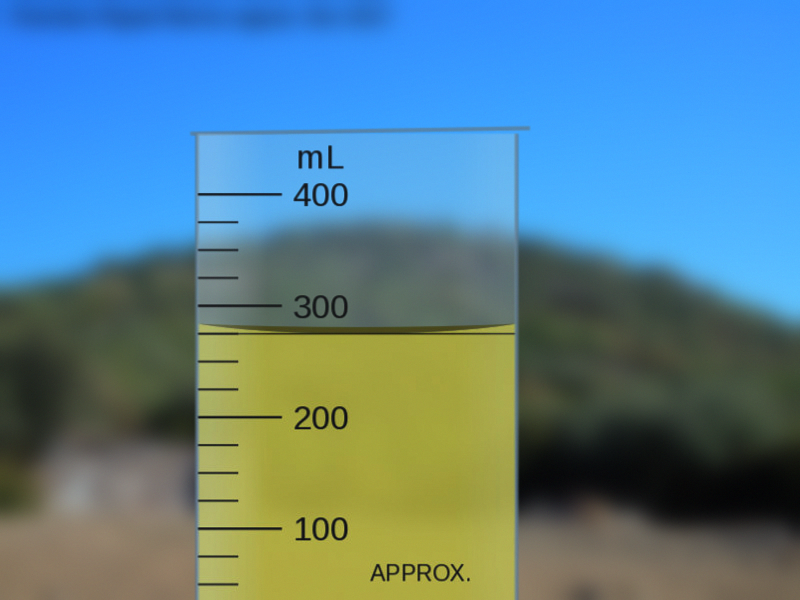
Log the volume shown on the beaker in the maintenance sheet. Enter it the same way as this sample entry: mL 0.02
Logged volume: mL 275
